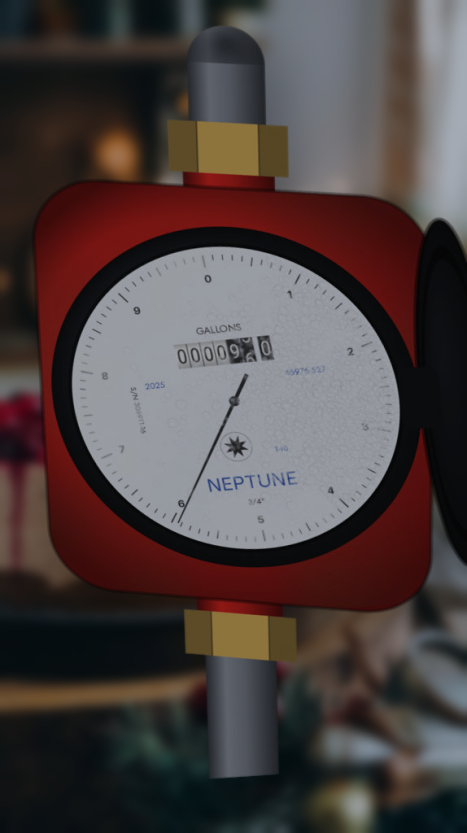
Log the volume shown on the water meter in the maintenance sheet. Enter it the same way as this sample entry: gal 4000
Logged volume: gal 955.9
